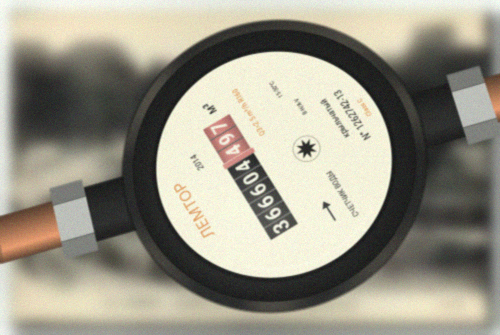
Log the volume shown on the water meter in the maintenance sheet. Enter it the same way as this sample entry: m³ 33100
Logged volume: m³ 366604.497
